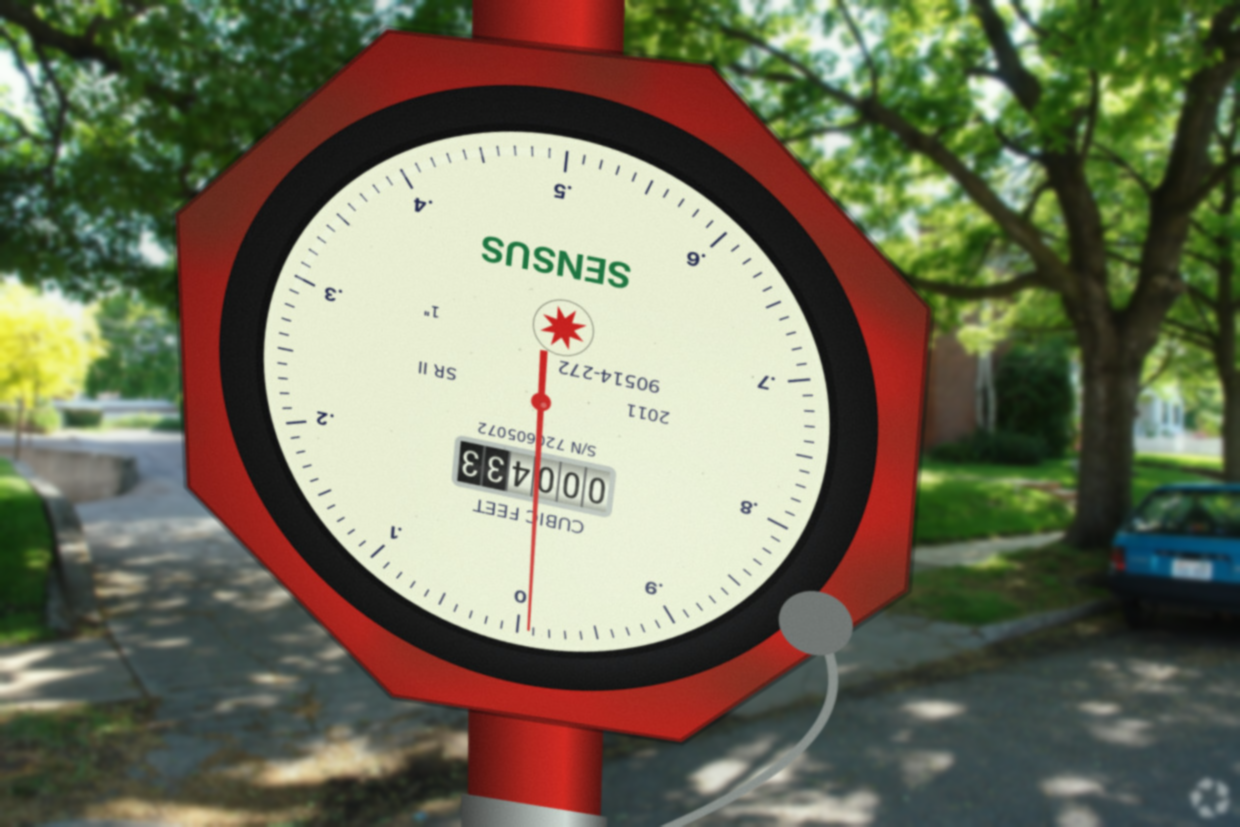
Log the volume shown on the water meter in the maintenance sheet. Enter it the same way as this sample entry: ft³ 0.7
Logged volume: ft³ 432.99
